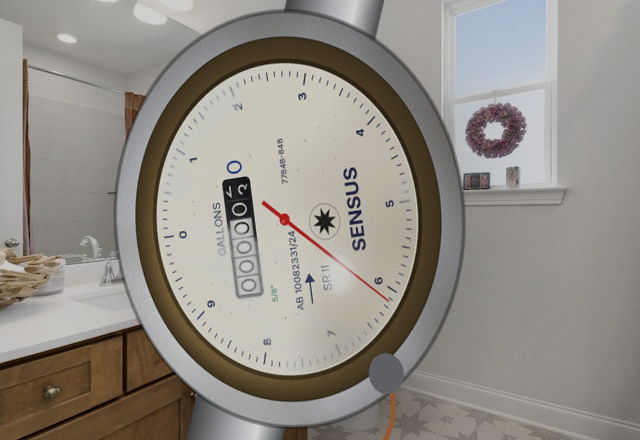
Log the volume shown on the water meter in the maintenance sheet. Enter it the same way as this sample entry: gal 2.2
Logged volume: gal 26.1
